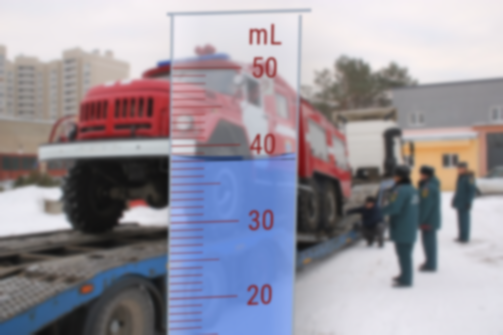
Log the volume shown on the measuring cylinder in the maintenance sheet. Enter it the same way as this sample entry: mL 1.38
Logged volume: mL 38
